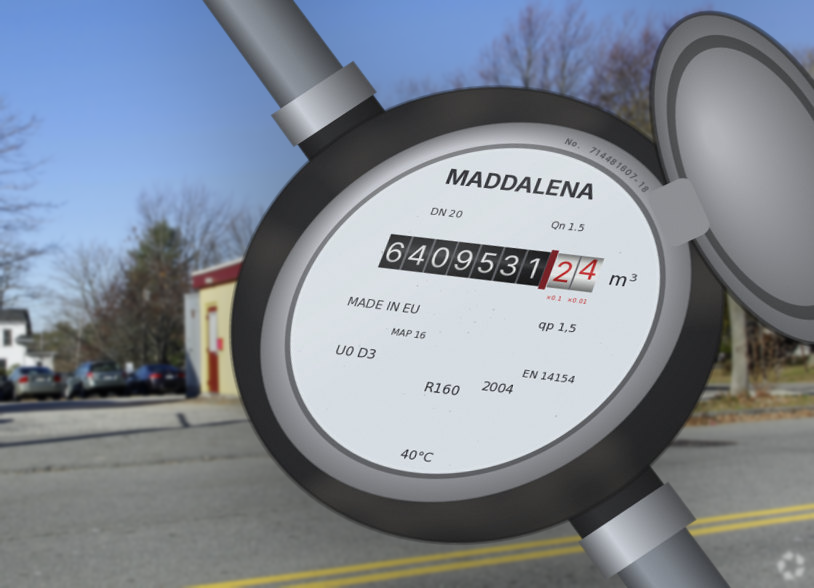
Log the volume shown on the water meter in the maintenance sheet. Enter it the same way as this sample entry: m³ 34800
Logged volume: m³ 6409531.24
